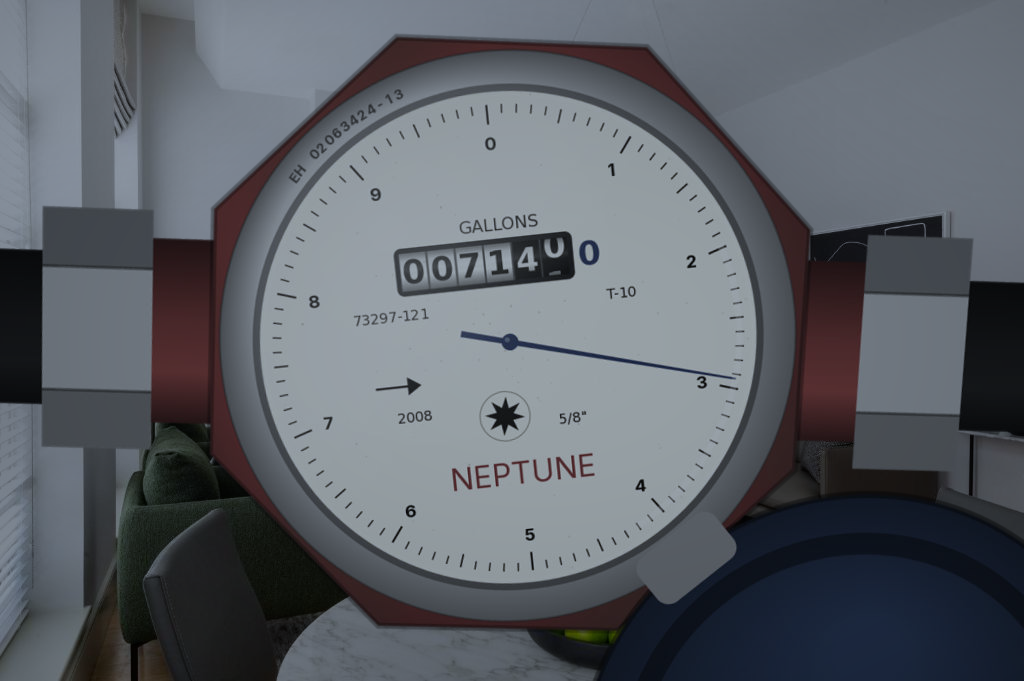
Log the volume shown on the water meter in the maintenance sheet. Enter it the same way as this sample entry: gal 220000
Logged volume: gal 71402.9
